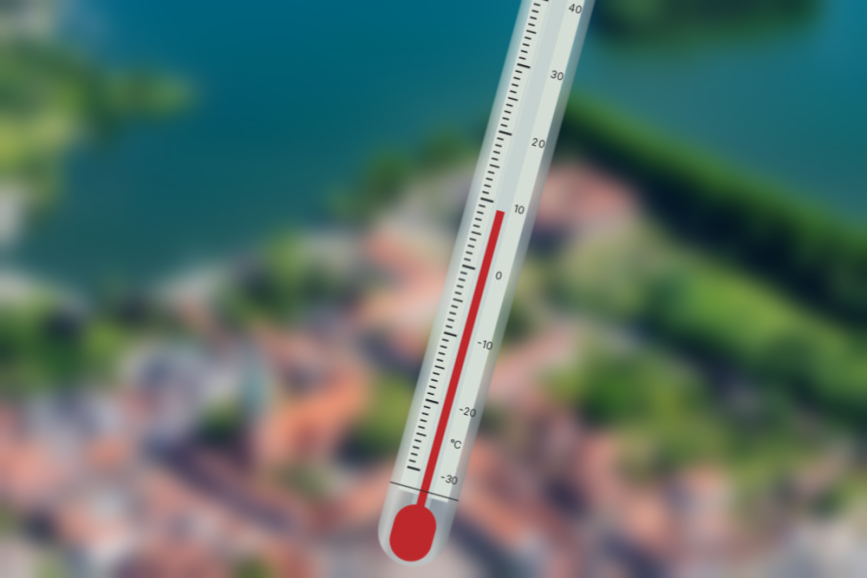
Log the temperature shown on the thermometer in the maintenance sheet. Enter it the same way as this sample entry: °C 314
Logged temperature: °C 9
